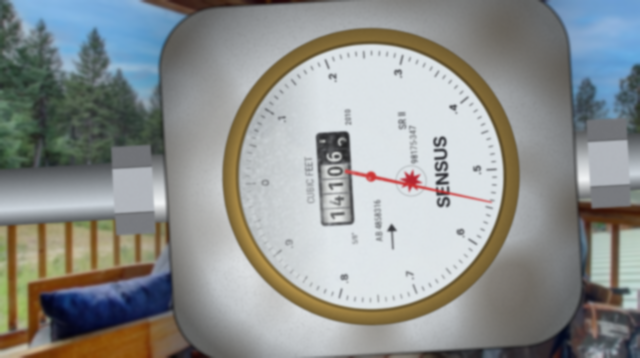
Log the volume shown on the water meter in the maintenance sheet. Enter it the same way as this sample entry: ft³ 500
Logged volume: ft³ 141061.54
